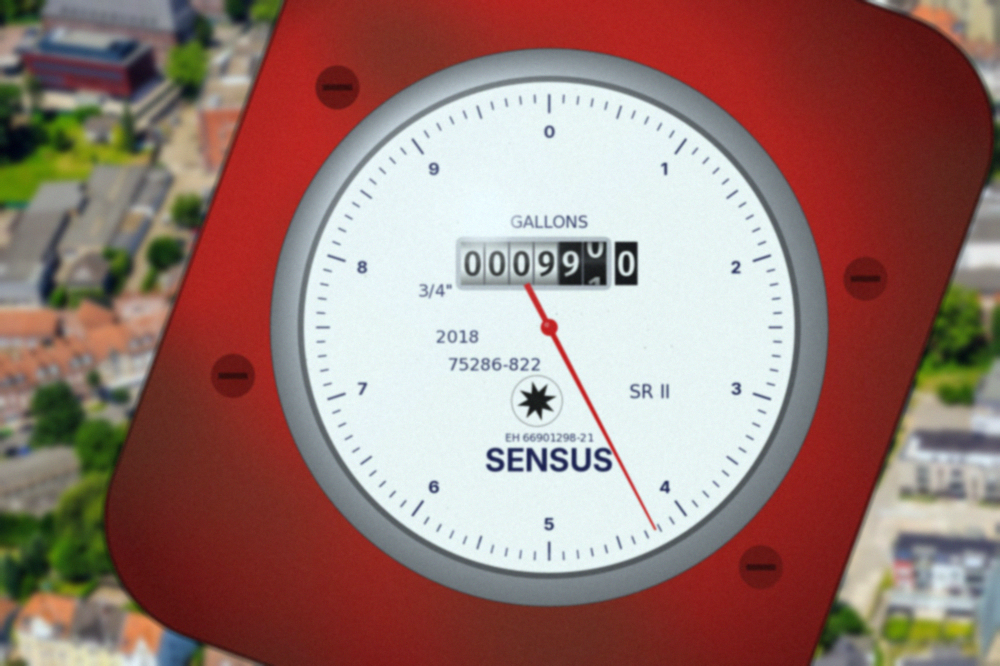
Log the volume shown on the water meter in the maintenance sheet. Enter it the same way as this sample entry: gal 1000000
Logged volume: gal 9904.2
